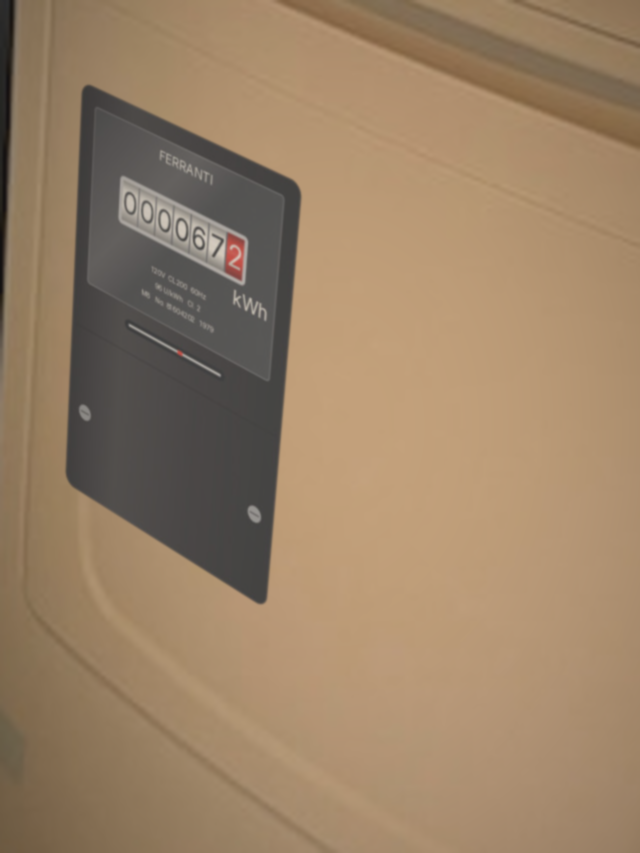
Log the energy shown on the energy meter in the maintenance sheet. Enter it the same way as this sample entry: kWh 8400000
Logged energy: kWh 67.2
